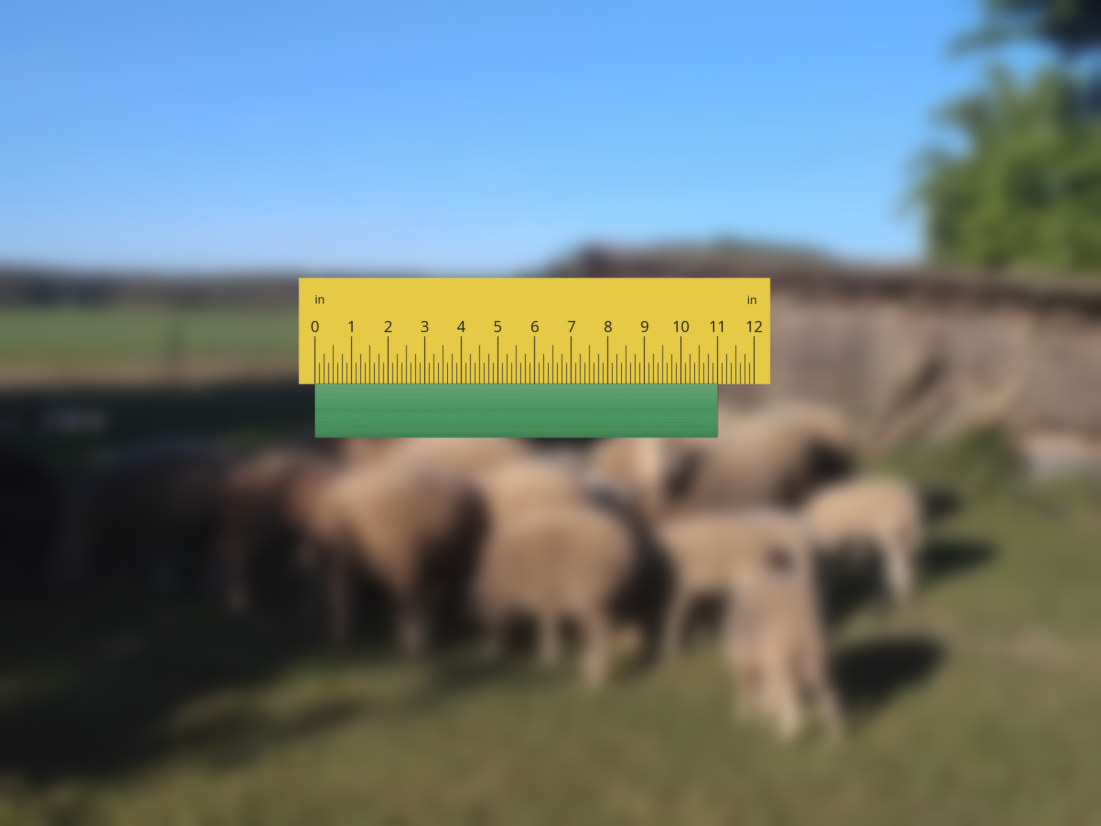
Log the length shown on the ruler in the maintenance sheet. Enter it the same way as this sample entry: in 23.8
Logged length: in 11
